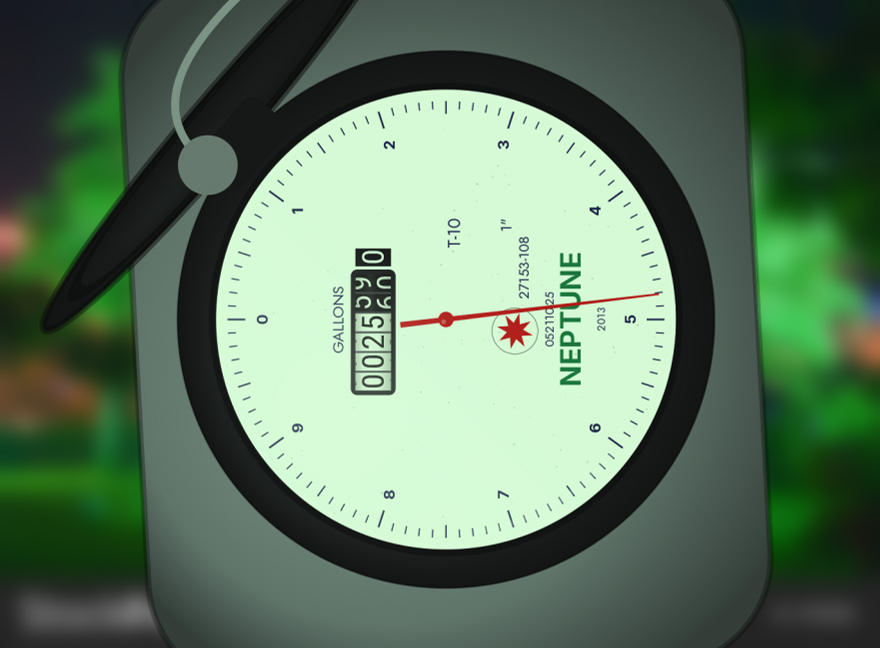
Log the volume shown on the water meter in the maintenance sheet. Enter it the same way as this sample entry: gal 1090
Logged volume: gal 25594.8
